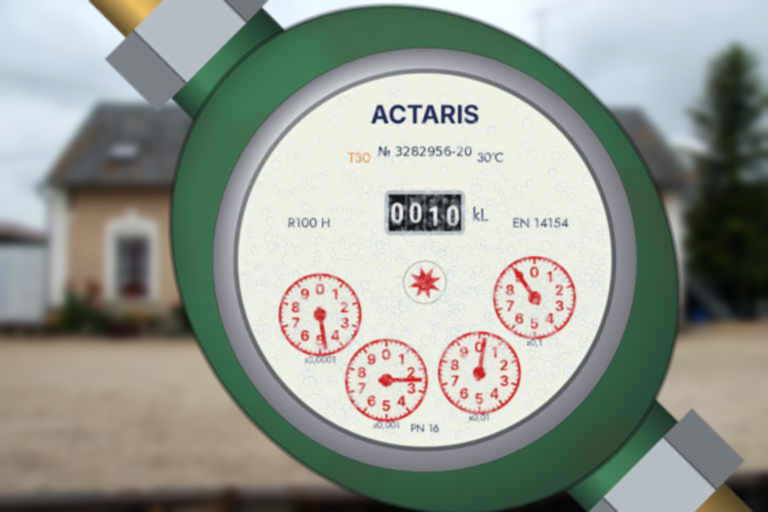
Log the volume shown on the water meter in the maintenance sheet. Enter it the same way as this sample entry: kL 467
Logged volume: kL 9.9024
